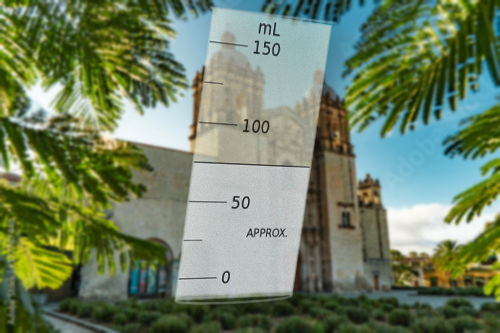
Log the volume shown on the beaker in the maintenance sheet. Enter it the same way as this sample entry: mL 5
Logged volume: mL 75
